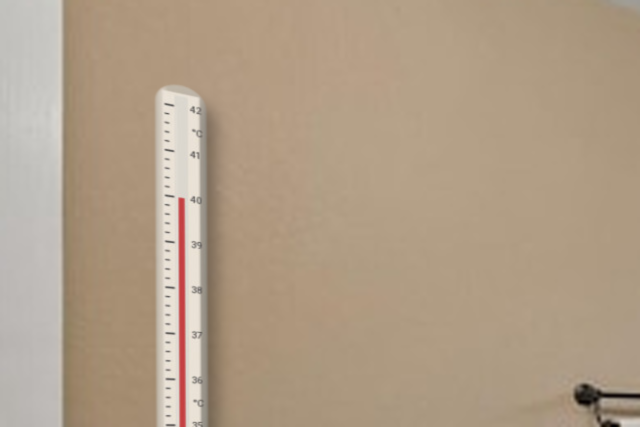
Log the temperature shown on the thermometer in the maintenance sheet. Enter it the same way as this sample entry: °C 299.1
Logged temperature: °C 40
